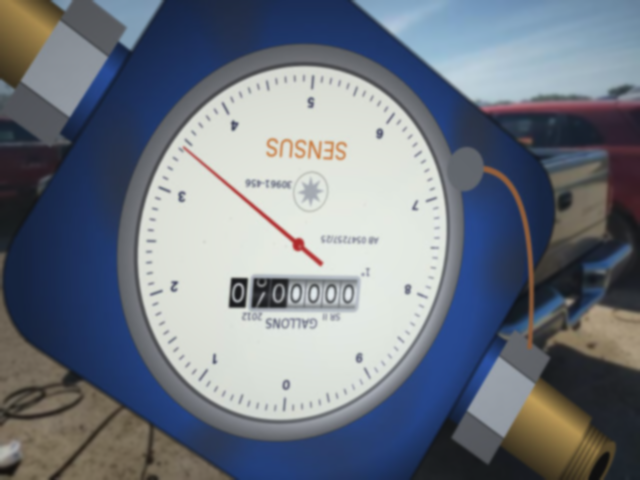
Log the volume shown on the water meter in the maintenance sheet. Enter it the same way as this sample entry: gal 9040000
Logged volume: gal 73.4
